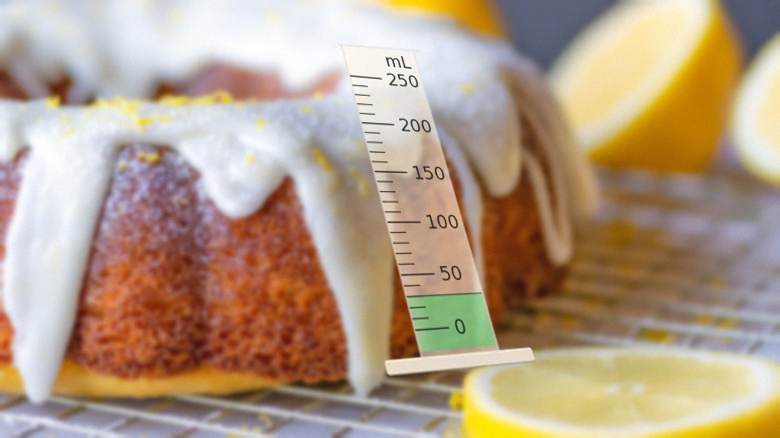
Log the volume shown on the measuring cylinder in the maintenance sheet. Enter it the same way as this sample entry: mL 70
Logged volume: mL 30
